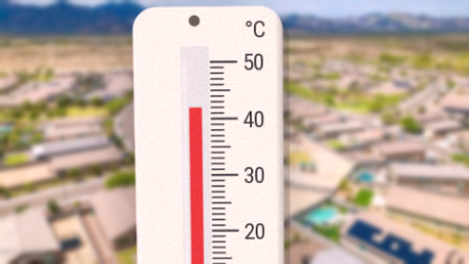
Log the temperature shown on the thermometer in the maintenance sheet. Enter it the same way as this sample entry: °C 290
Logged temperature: °C 42
